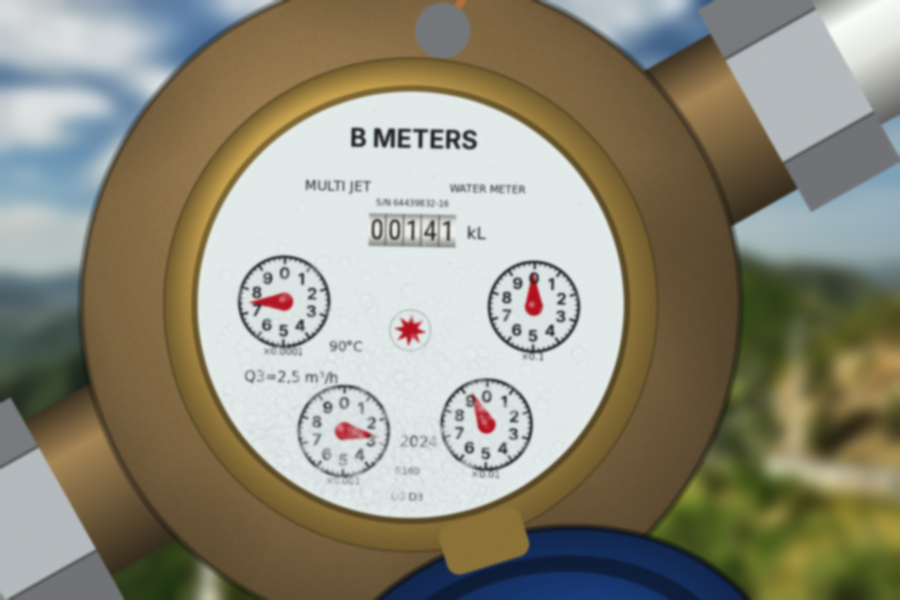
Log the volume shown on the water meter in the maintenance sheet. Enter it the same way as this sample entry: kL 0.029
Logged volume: kL 140.9927
